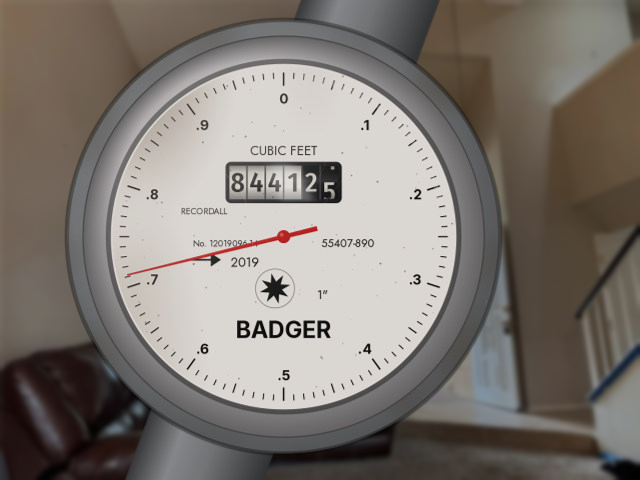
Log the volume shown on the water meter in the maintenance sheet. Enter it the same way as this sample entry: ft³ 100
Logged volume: ft³ 844124.71
